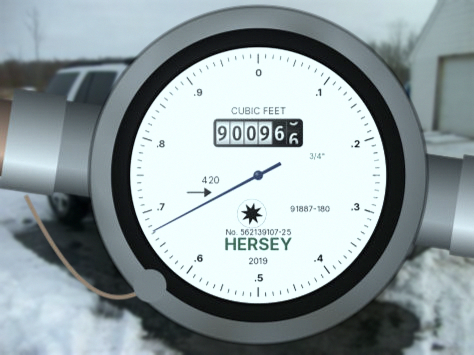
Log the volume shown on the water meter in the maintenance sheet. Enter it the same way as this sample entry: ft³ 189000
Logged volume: ft³ 900965.67
